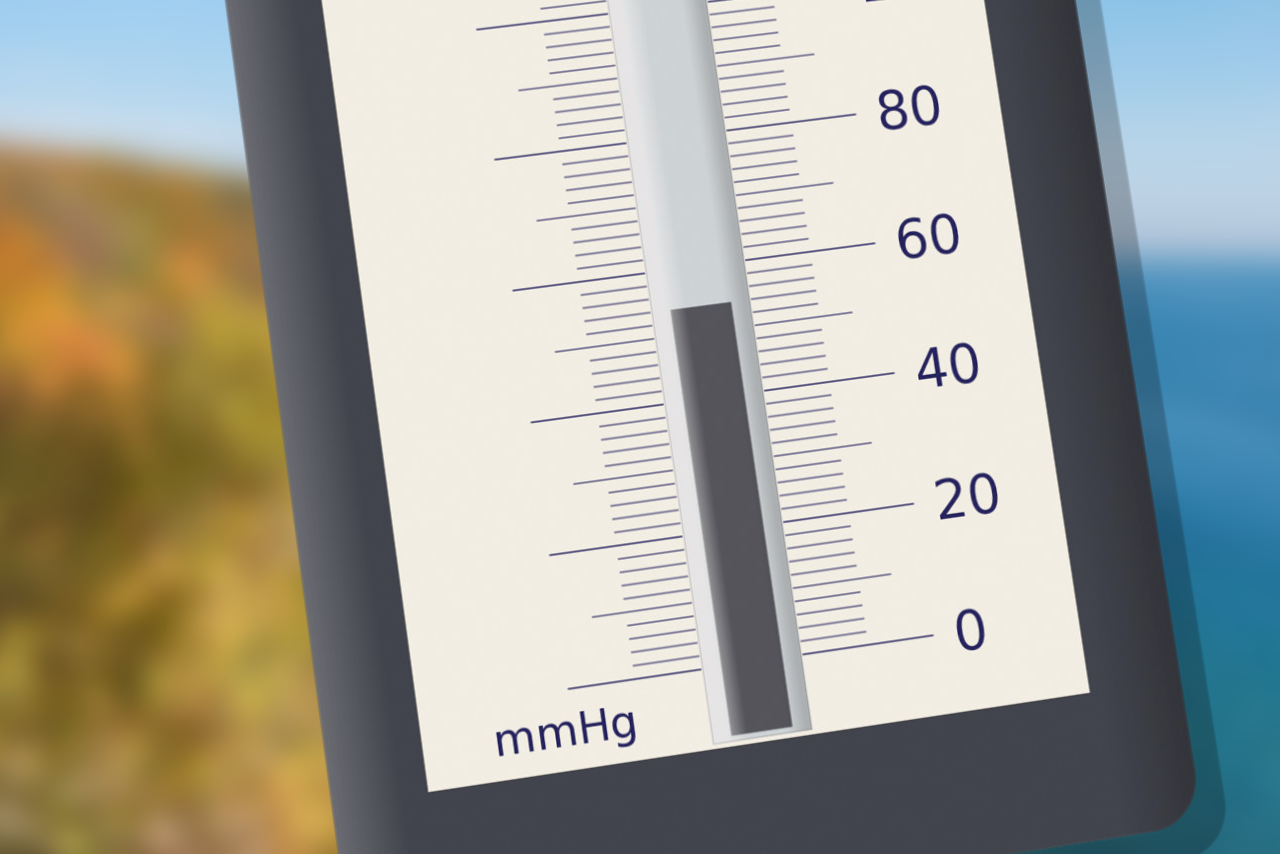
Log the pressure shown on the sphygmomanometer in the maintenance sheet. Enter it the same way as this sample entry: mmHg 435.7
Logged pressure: mmHg 54
